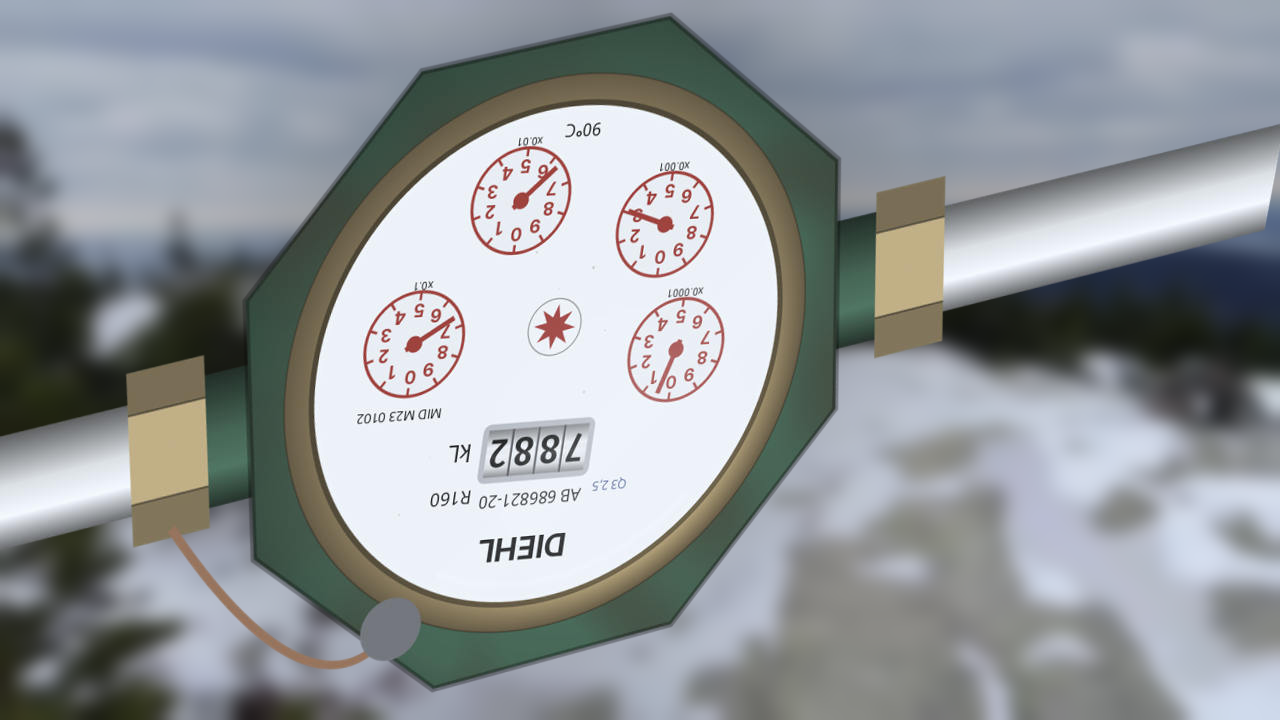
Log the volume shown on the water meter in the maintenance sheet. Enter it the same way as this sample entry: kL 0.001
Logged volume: kL 7882.6630
